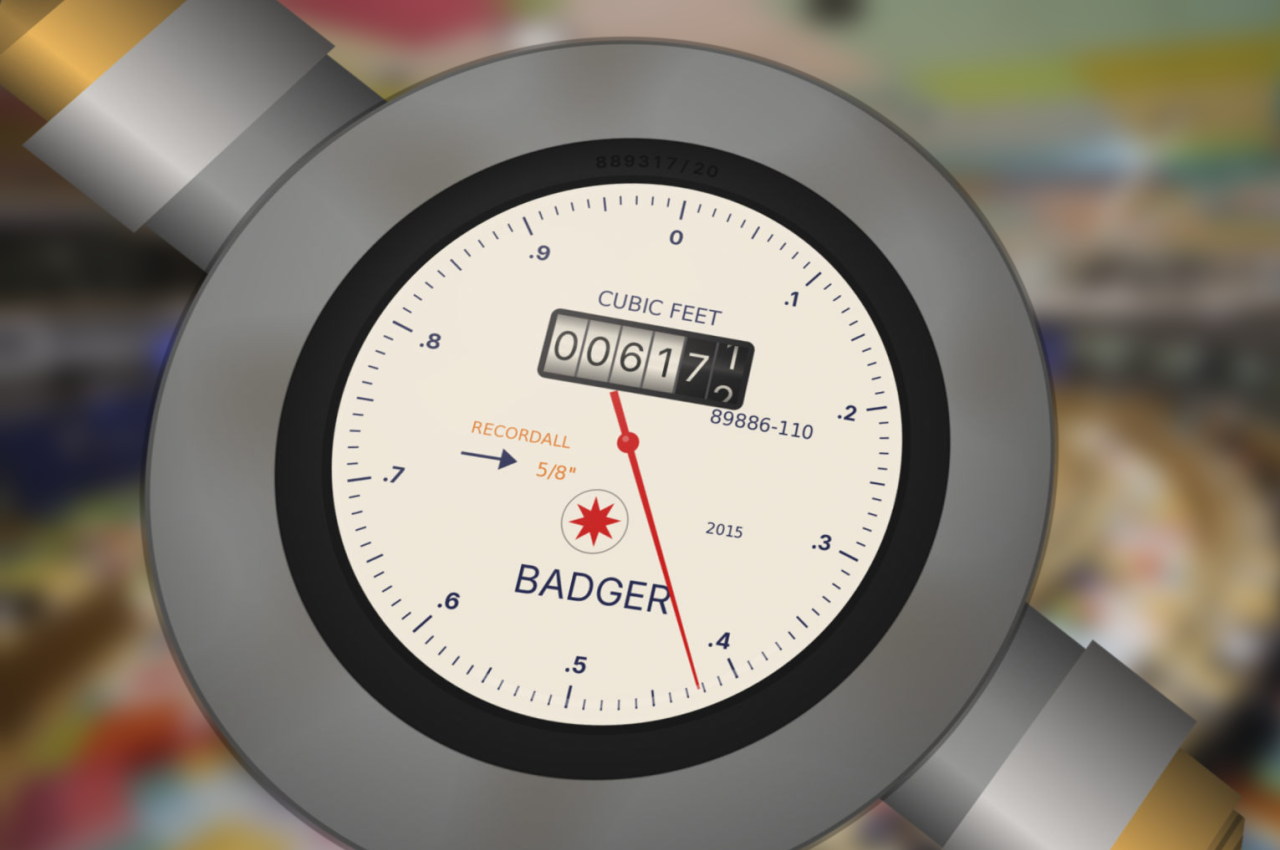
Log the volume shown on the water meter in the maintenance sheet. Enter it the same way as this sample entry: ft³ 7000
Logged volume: ft³ 6171.42
